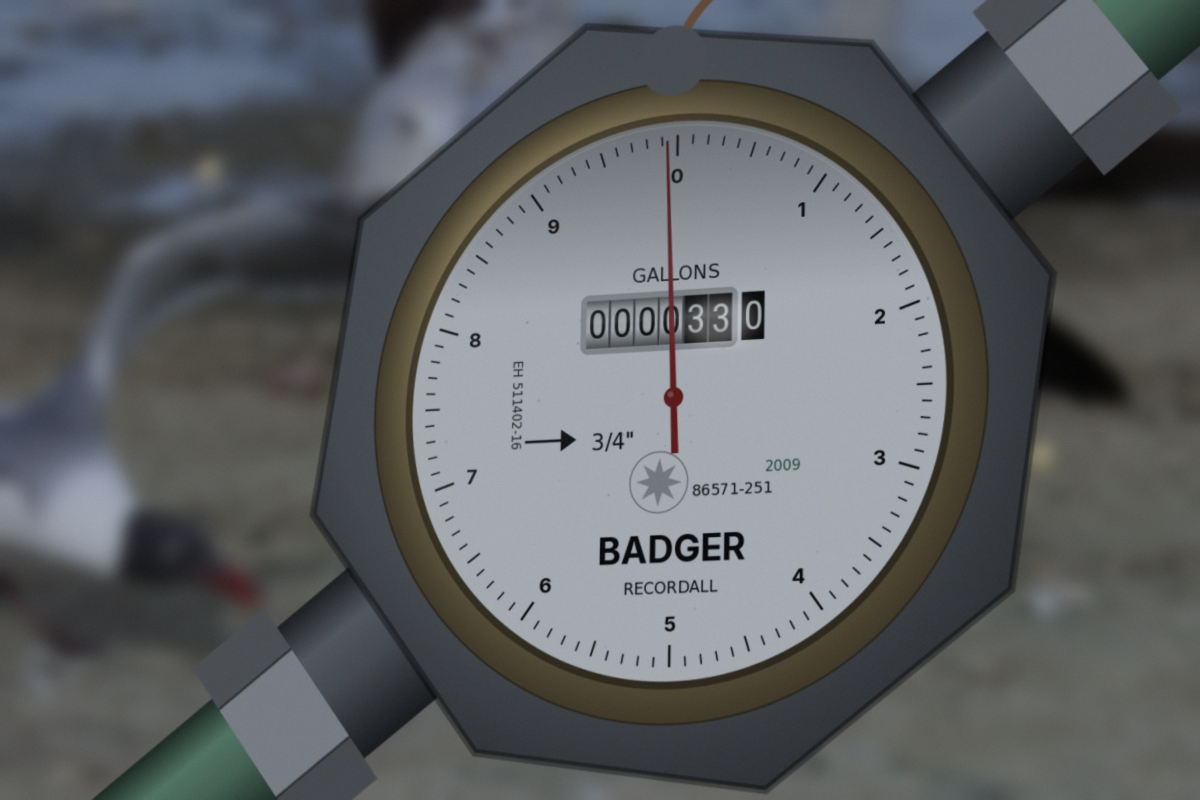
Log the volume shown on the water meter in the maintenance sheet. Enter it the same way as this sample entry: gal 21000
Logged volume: gal 329.9
